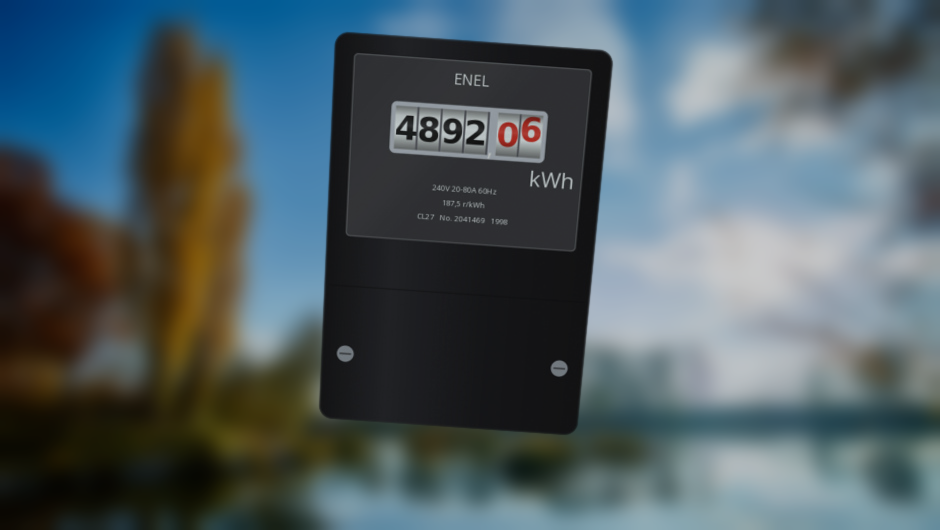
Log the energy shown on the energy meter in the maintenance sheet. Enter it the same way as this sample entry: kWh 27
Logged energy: kWh 4892.06
